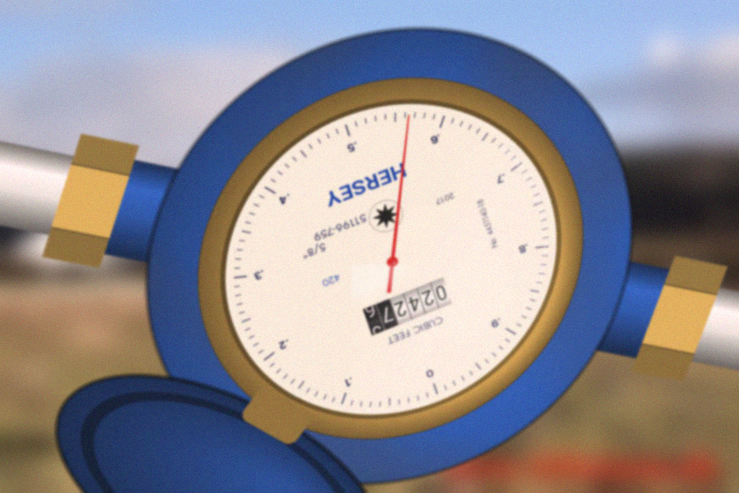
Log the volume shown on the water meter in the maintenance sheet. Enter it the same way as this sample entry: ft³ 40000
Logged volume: ft³ 24275.56
